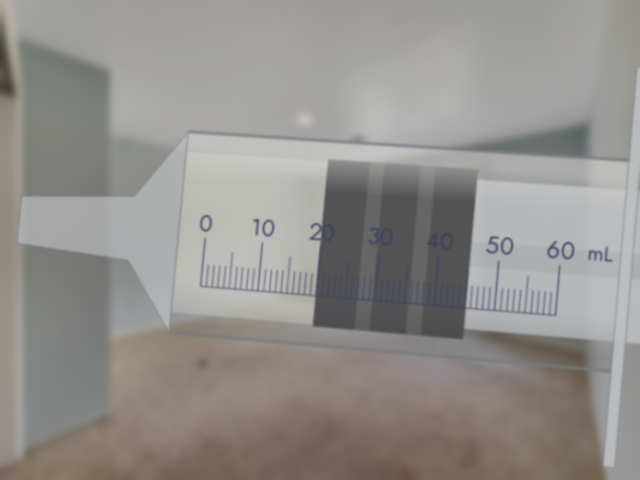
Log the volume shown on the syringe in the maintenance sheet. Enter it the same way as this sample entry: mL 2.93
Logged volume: mL 20
